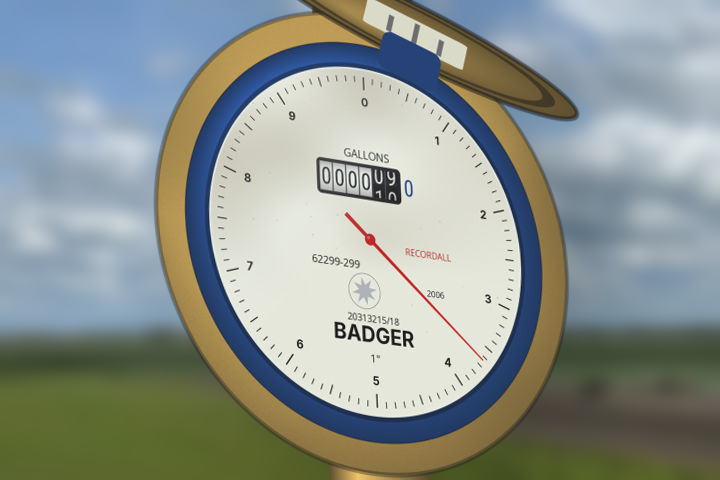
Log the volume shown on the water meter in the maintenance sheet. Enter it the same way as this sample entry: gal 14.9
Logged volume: gal 93.6
